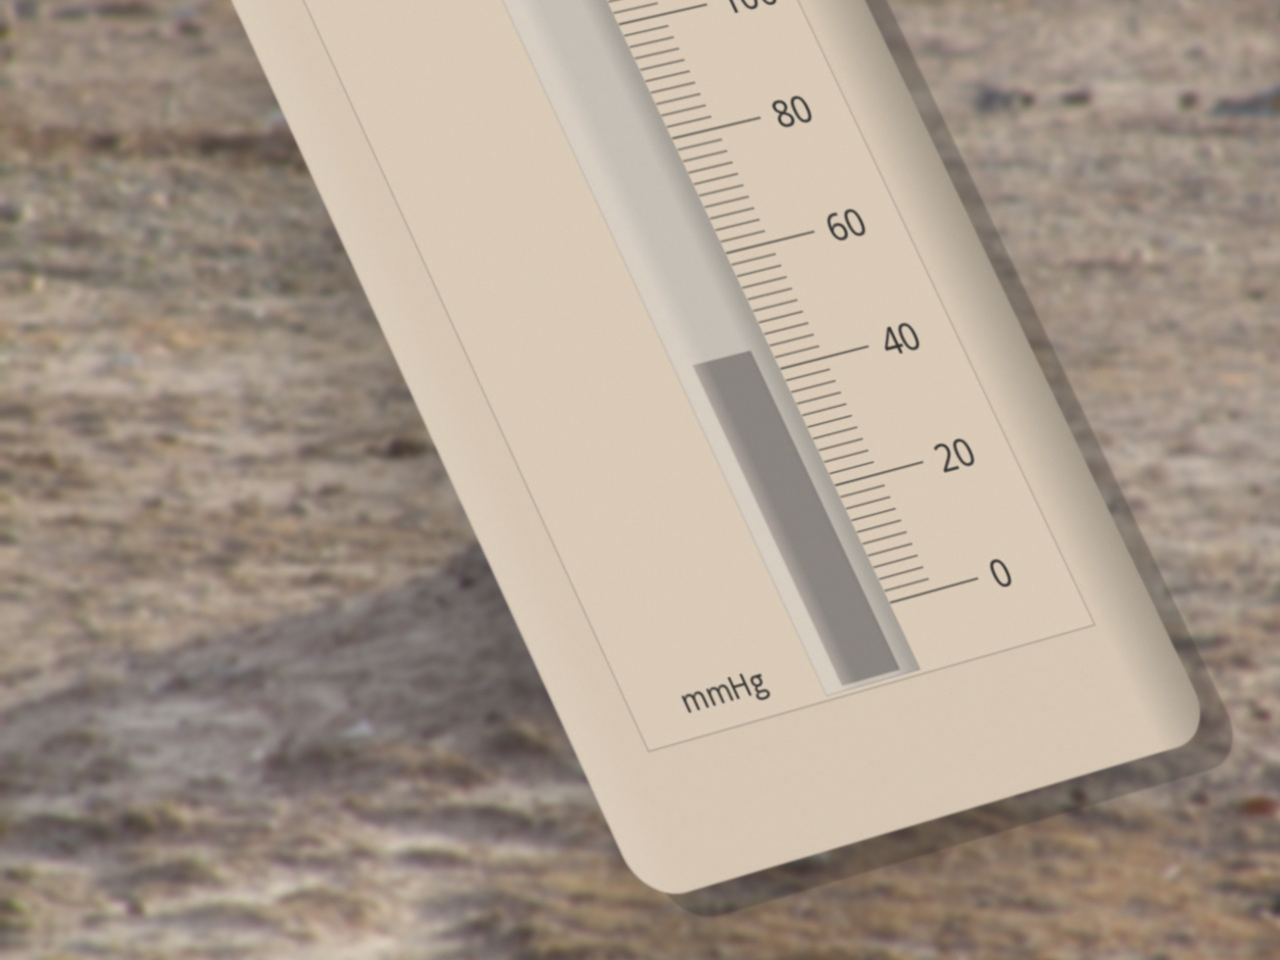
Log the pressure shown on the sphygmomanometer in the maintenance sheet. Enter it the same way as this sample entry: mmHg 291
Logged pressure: mmHg 44
